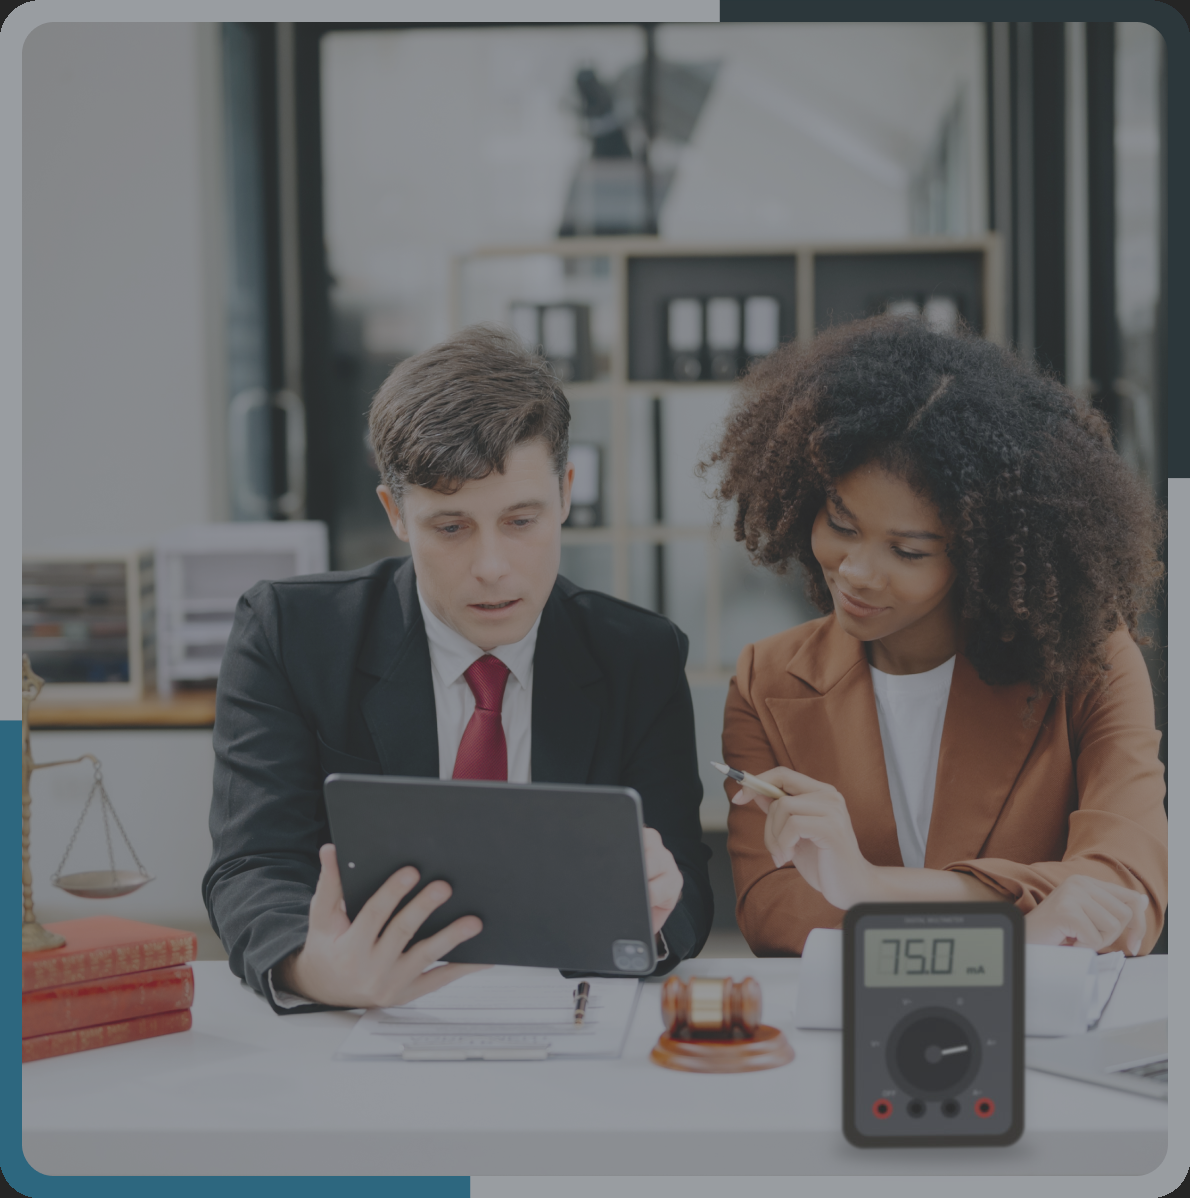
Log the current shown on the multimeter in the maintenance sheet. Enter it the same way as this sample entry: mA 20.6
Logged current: mA 75.0
